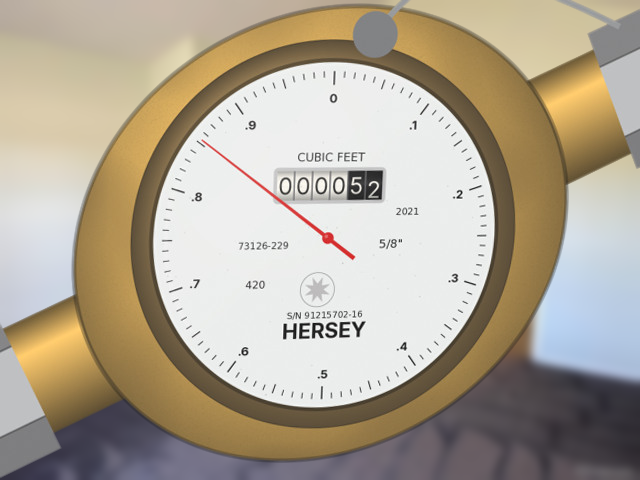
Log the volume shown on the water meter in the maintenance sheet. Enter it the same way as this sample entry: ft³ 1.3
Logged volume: ft³ 51.85
